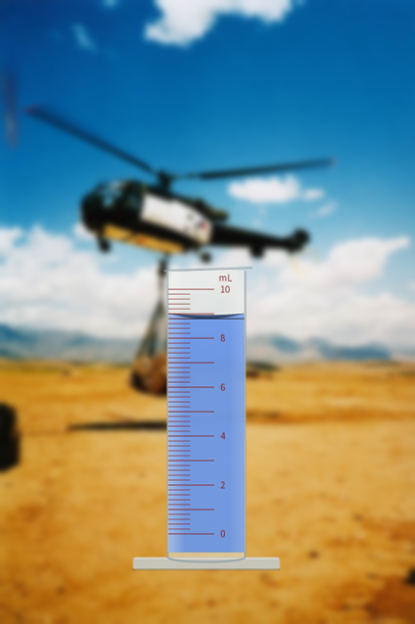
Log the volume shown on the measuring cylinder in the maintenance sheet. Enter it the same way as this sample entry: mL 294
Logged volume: mL 8.8
